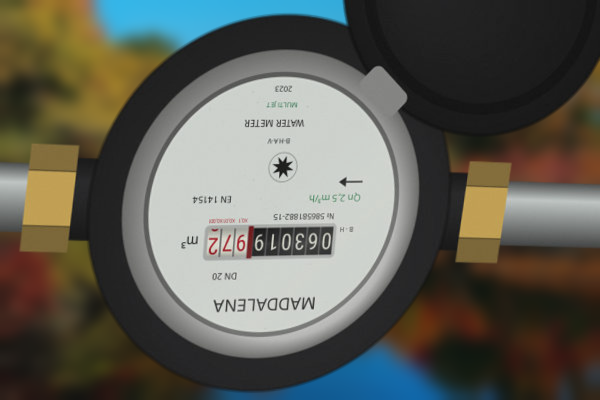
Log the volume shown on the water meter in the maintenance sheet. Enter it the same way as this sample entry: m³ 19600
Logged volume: m³ 63019.972
